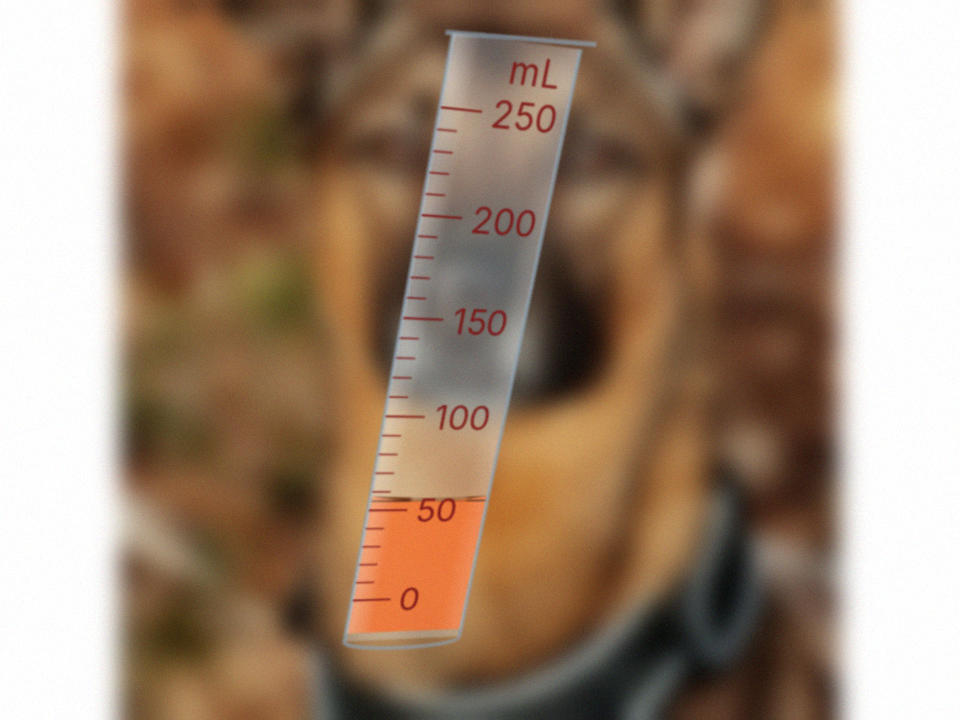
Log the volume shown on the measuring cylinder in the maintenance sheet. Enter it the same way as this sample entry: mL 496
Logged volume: mL 55
